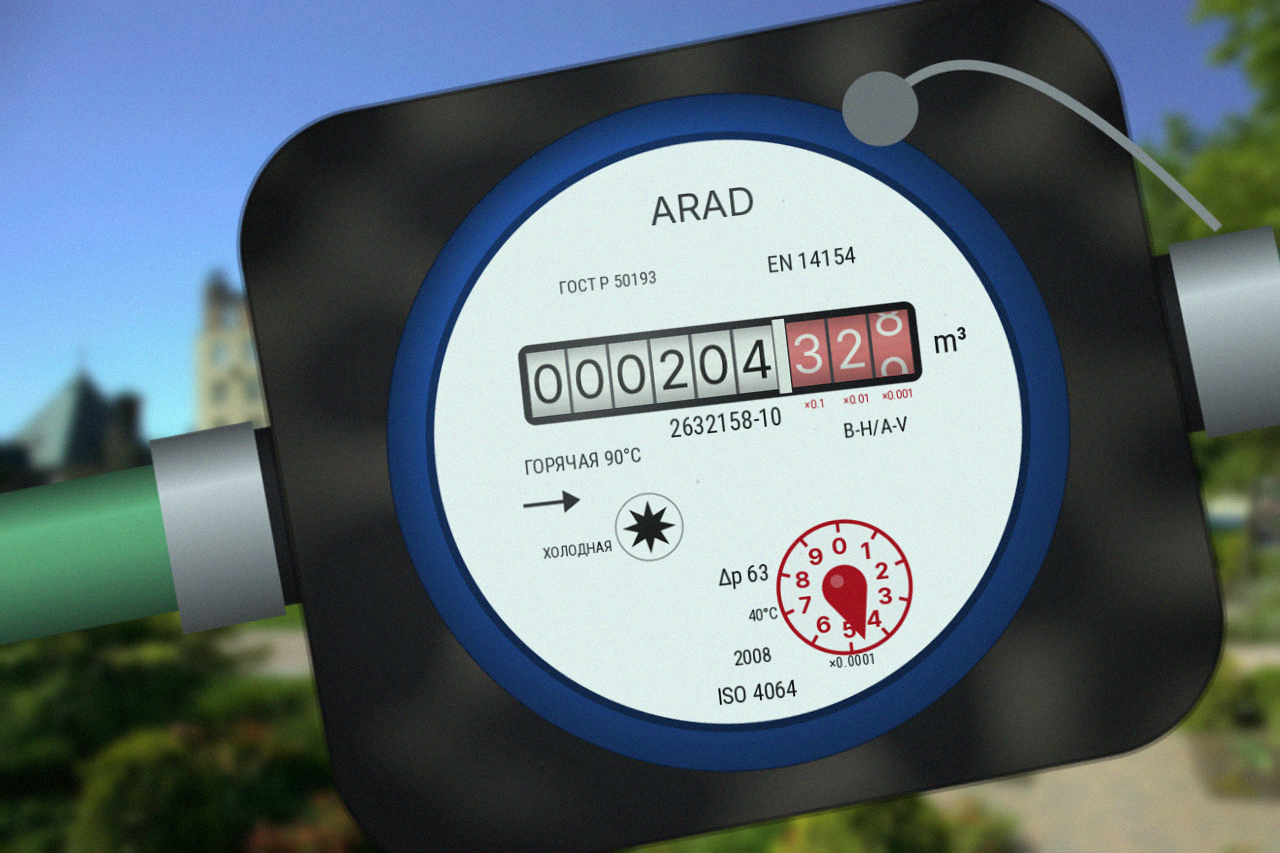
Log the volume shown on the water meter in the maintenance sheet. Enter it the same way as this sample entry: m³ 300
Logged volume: m³ 204.3284
